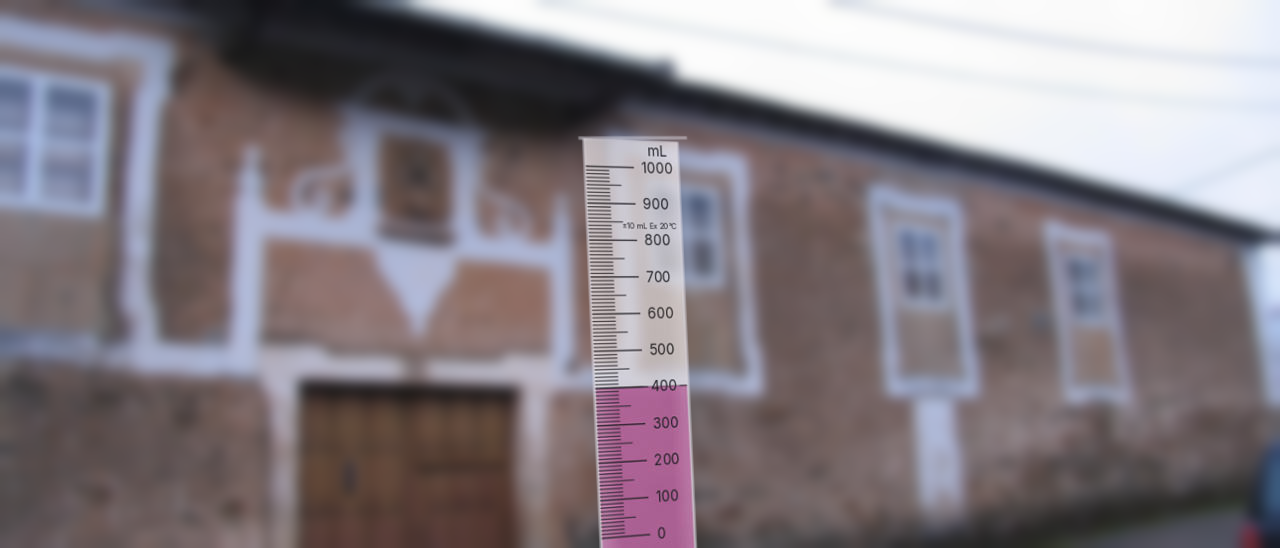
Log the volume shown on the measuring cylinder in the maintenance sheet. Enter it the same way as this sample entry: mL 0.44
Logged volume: mL 400
